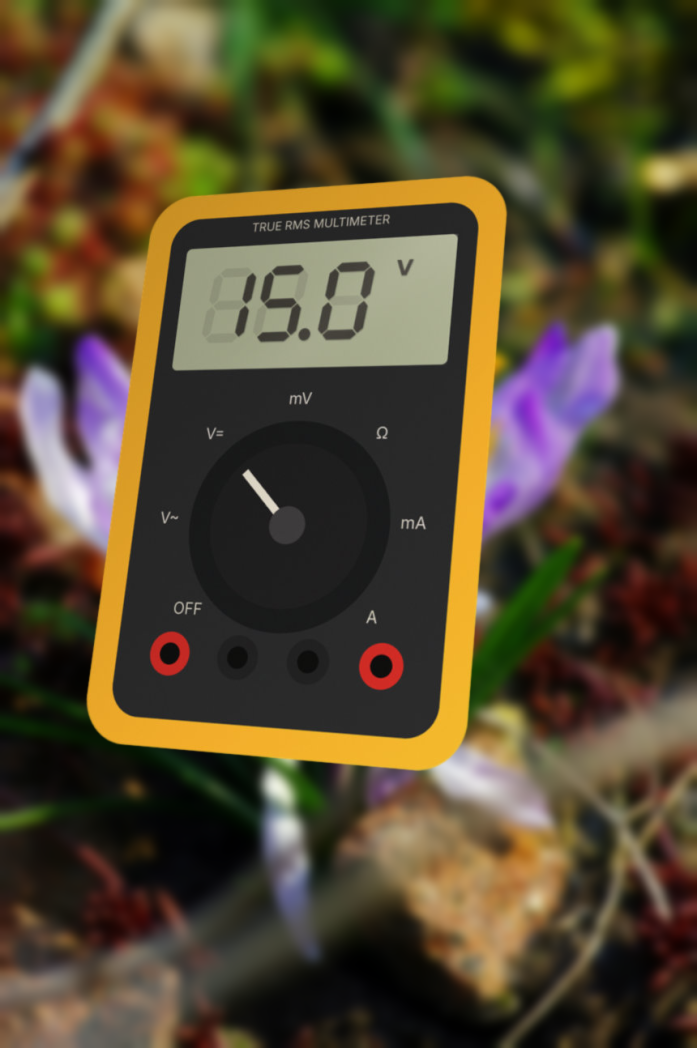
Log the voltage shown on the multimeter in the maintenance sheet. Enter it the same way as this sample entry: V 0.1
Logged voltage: V 15.0
